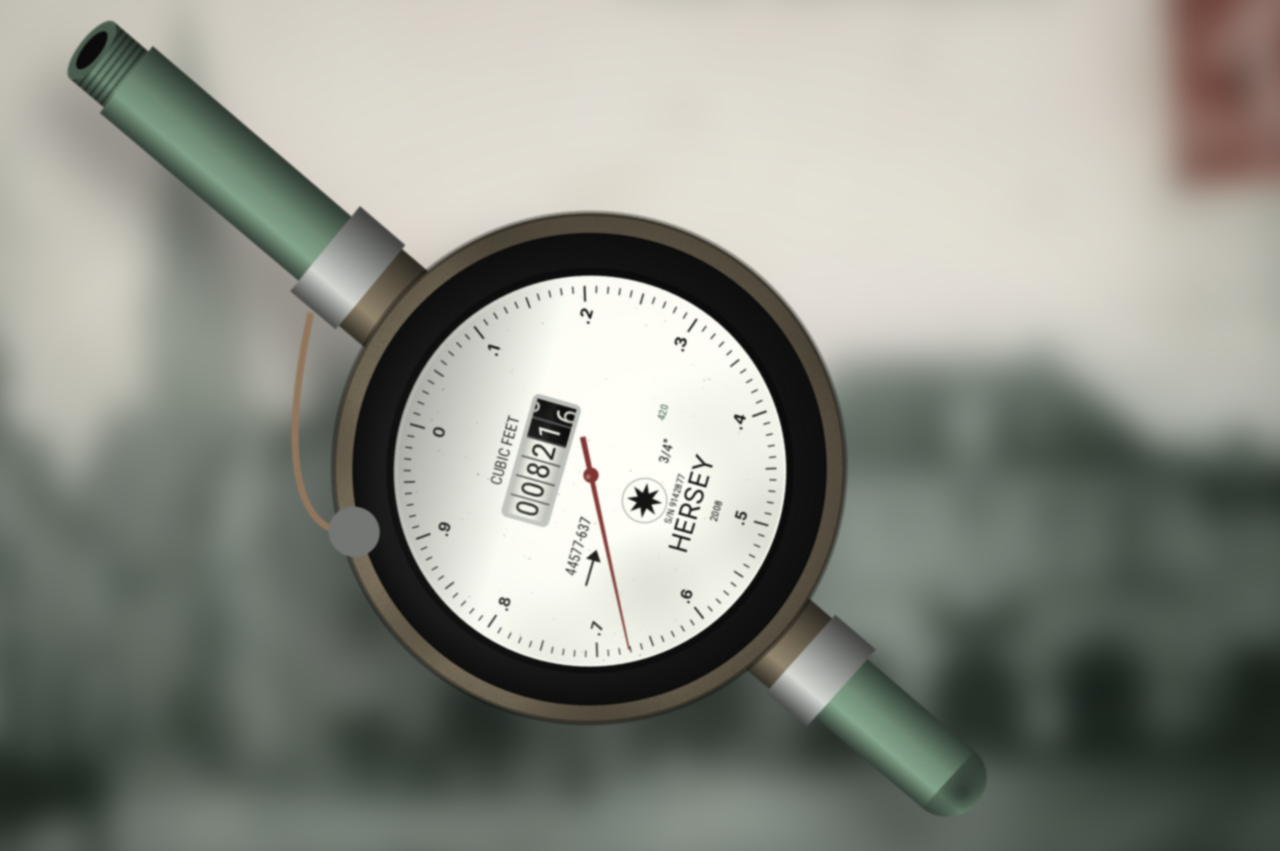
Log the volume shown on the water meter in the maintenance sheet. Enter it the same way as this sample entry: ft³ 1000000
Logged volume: ft³ 8215.67
